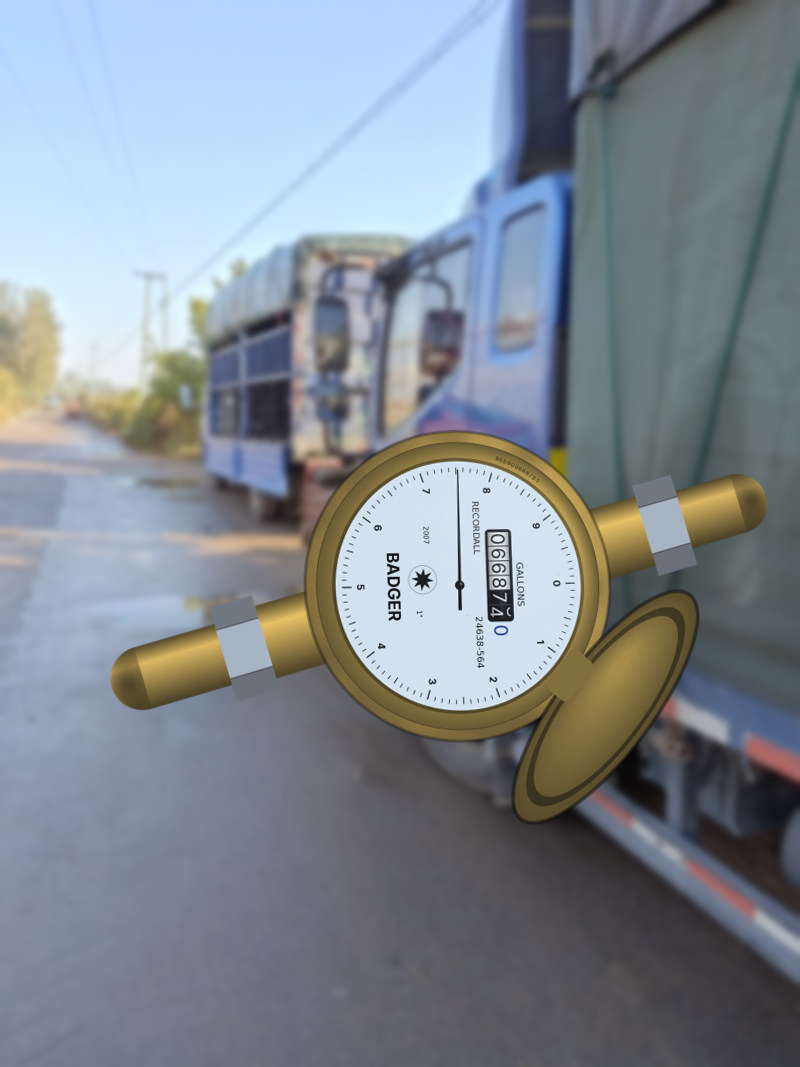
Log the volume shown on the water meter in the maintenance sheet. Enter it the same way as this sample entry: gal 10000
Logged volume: gal 668737.5
